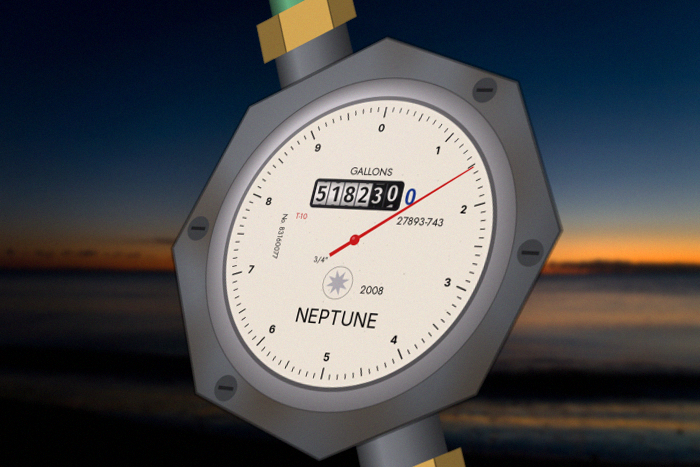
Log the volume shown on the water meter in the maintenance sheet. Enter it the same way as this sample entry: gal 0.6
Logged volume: gal 5182301.5
